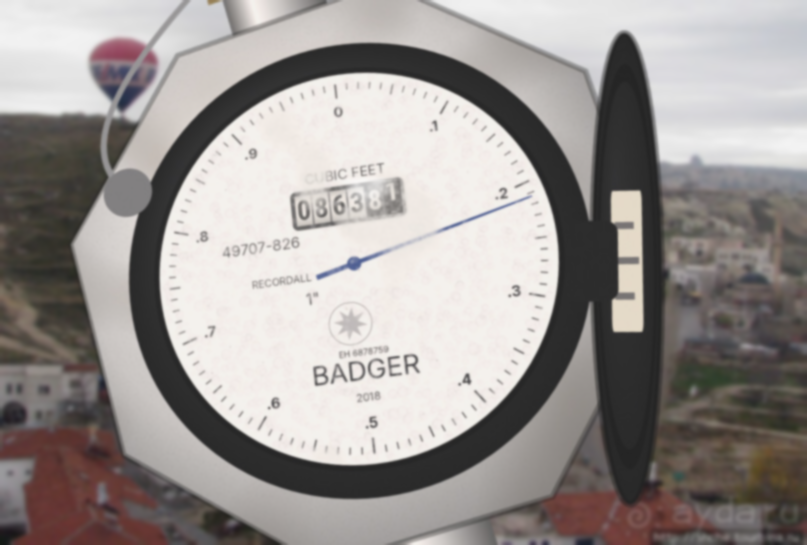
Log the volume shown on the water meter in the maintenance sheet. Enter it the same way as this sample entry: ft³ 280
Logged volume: ft³ 86381.21
